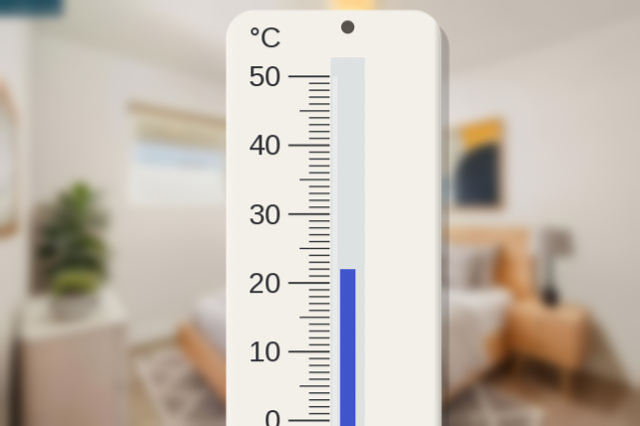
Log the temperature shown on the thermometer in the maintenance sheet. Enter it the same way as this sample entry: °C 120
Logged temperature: °C 22
